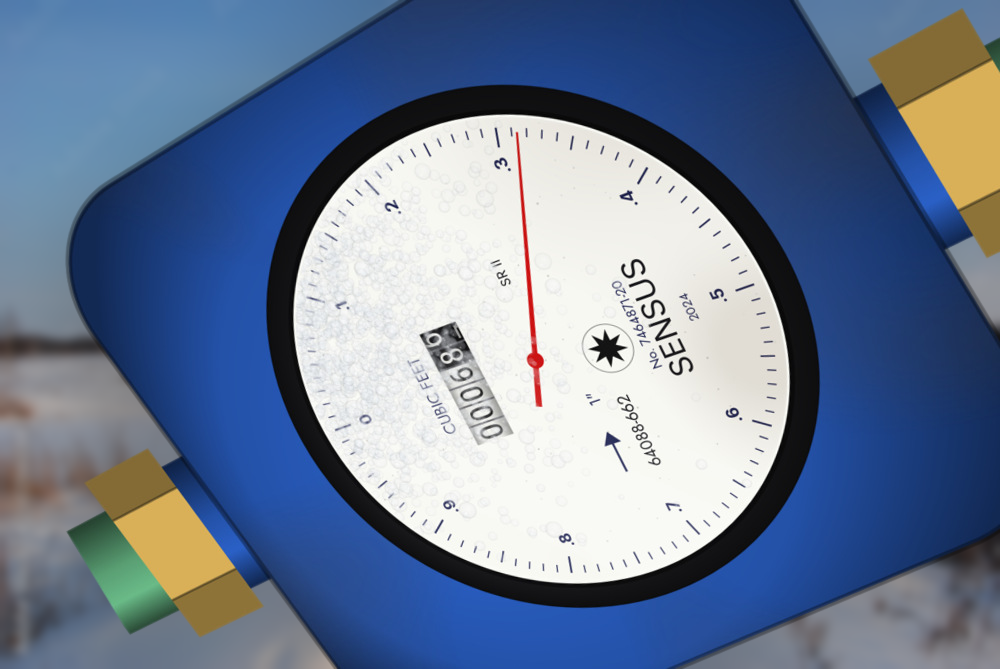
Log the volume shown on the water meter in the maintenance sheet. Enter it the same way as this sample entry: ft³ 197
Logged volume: ft³ 686.31
